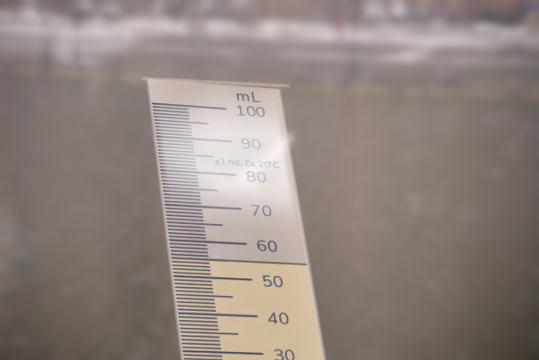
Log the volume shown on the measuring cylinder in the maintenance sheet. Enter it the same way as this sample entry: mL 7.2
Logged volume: mL 55
